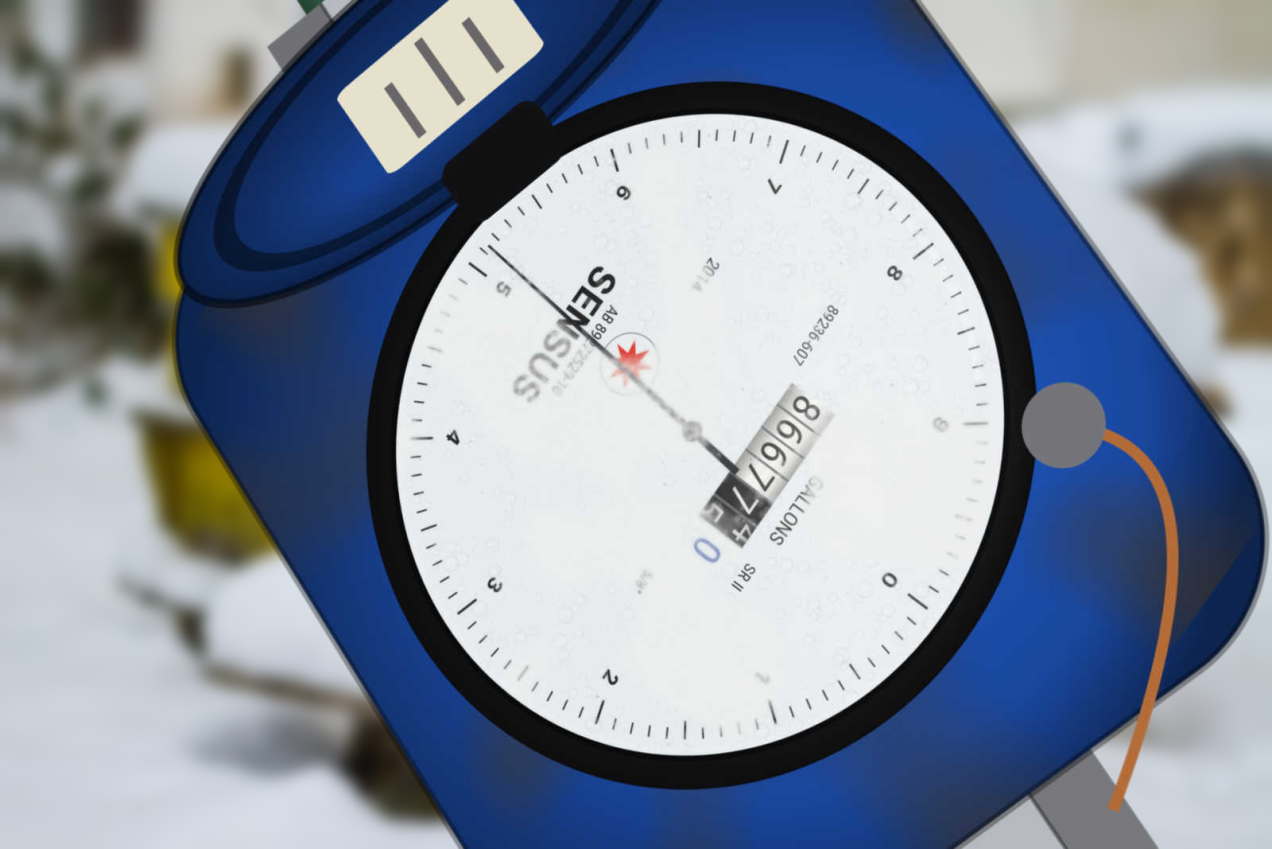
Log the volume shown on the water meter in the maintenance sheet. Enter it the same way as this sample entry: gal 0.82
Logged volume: gal 8667745.1
